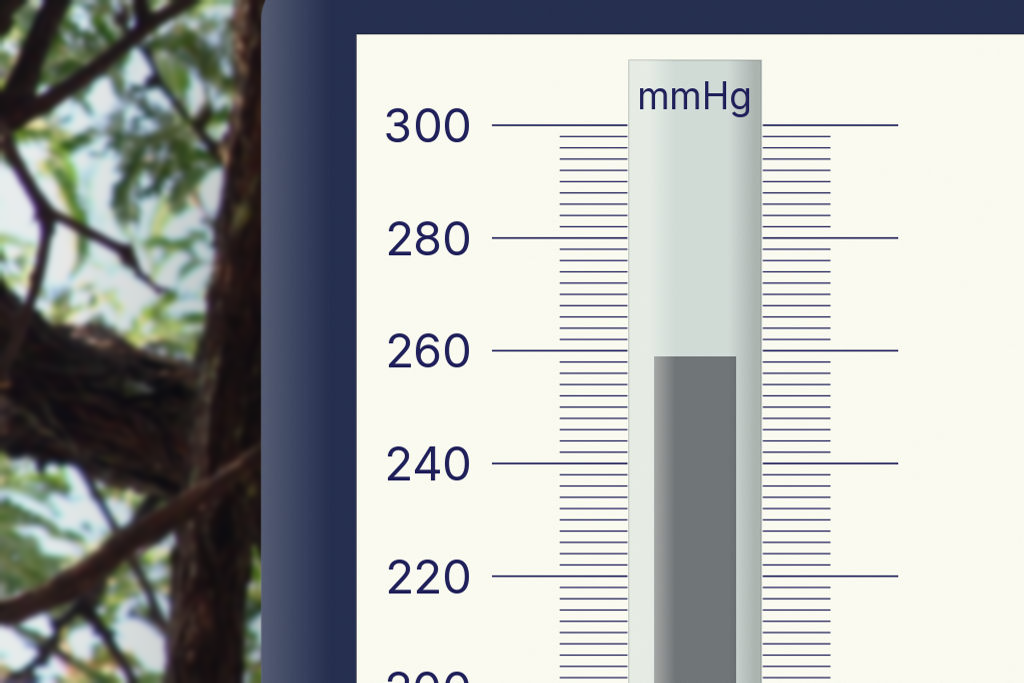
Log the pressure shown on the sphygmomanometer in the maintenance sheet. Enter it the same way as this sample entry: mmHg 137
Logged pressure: mmHg 259
